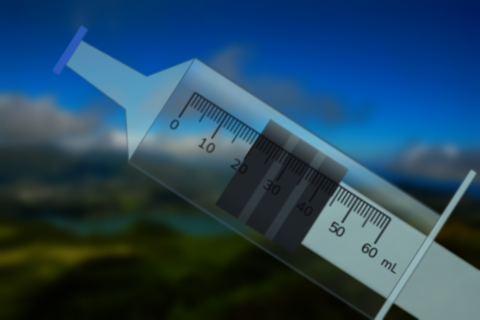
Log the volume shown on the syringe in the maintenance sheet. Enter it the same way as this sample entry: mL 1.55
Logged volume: mL 20
